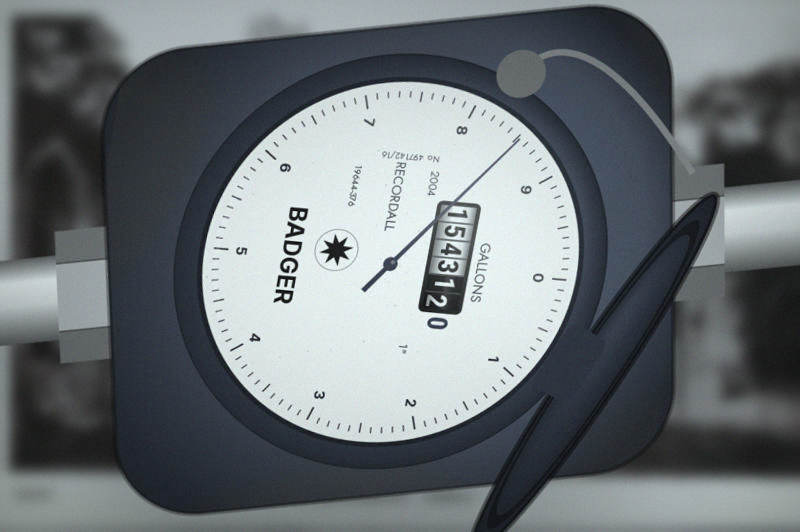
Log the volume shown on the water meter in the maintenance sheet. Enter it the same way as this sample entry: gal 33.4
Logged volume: gal 1543118.5
